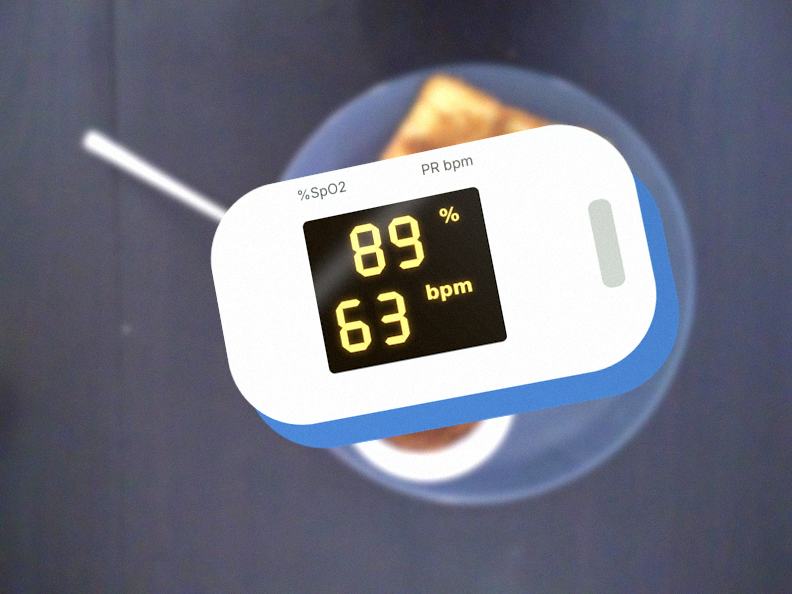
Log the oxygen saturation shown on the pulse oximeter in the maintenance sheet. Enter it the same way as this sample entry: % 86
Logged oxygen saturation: % 89
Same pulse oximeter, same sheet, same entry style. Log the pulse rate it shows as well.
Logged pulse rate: bpm 63
